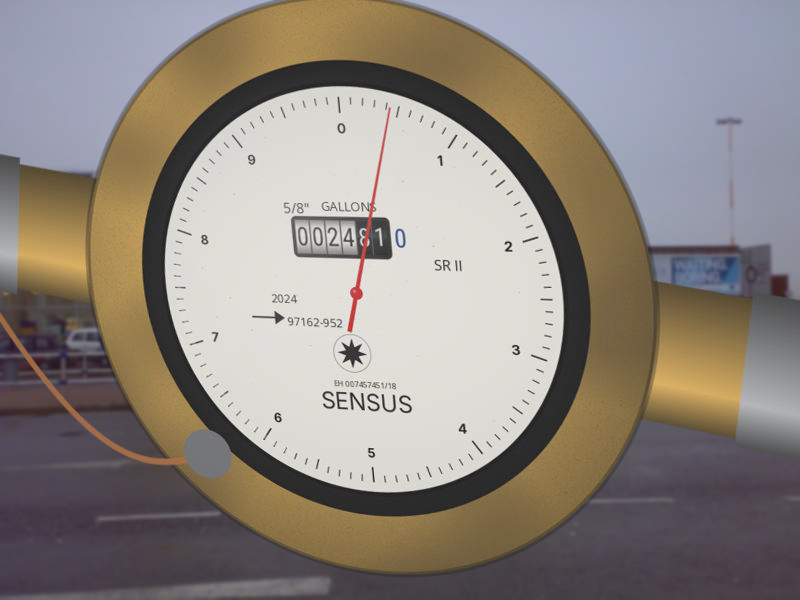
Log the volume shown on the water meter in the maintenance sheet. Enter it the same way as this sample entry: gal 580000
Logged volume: gal 24810.4
